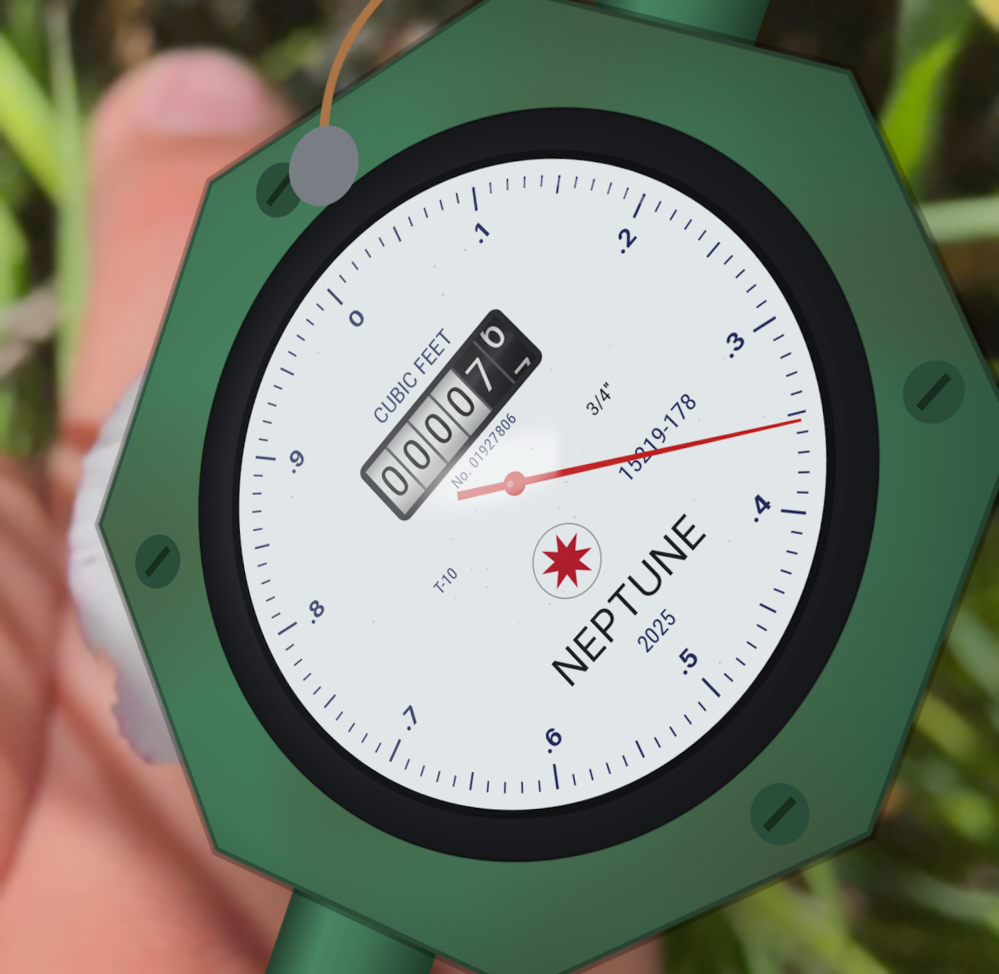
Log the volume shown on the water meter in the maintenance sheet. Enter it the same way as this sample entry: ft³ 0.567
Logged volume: ft³ 76.35
